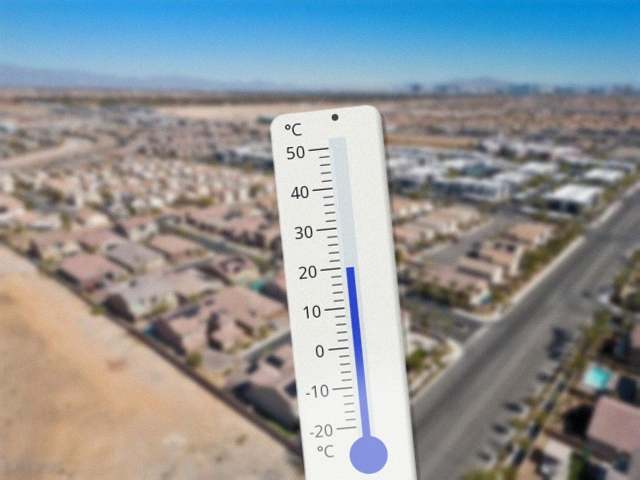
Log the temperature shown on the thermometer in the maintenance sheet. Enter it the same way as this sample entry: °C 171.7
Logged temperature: °C 20
